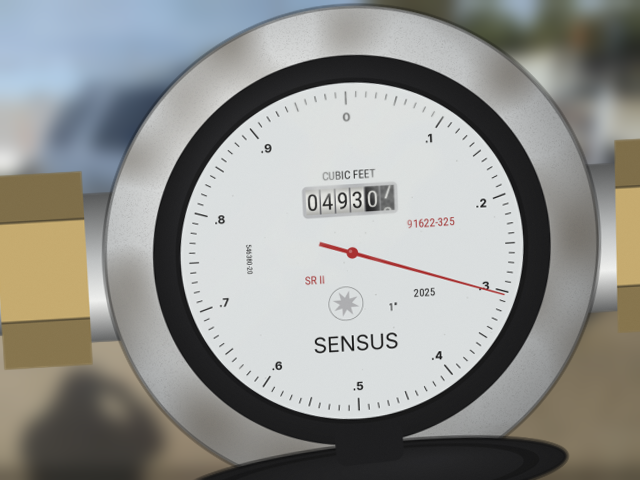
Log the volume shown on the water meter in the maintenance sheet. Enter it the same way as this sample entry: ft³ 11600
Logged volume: ft³ 49307.30
